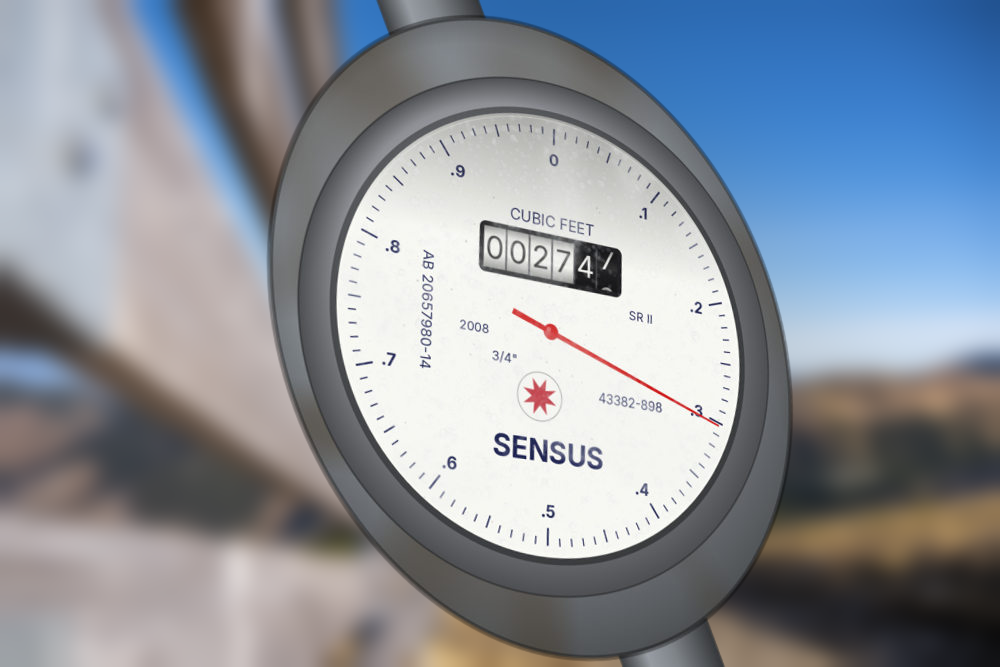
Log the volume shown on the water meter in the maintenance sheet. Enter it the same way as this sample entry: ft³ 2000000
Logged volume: ft³ 2747.30
